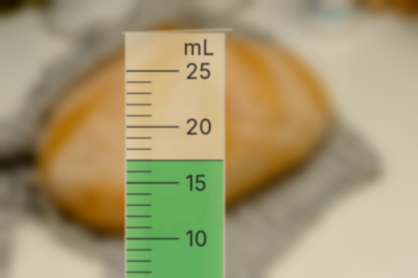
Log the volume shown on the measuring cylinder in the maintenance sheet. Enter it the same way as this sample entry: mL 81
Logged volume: mL 17
